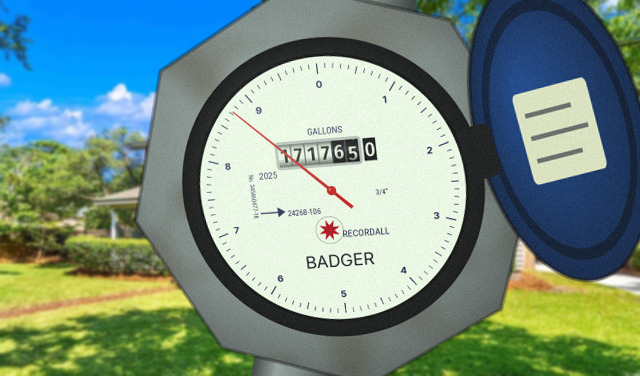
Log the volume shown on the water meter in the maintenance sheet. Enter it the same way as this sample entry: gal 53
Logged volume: gal 1717648.7
